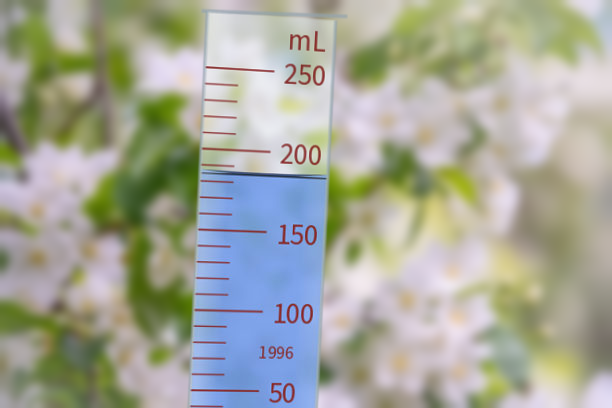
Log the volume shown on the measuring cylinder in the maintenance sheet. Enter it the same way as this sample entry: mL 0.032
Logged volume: mL 185
